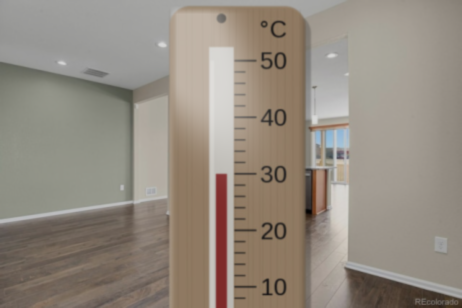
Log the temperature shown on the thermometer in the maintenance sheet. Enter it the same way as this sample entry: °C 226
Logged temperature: °C 30
